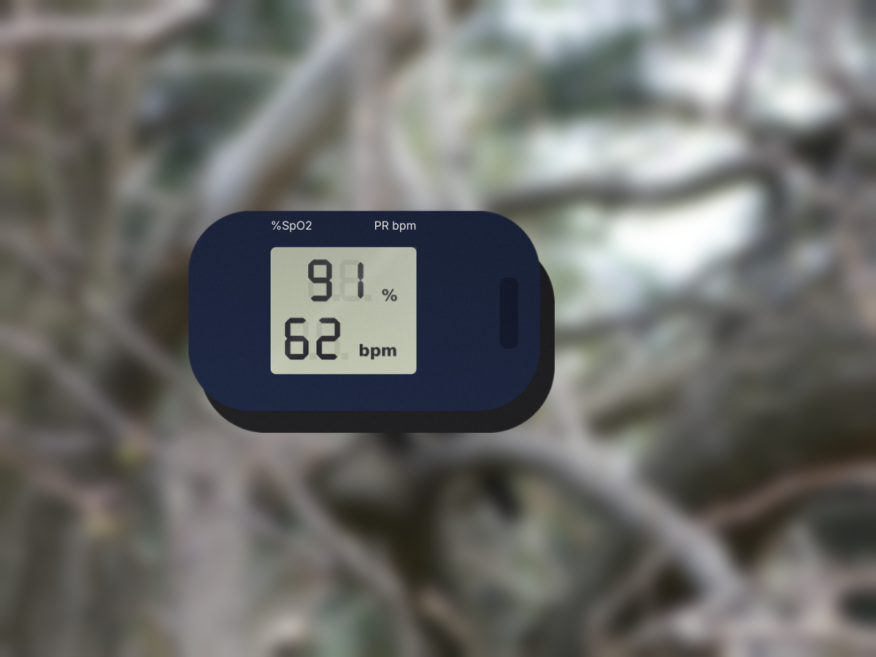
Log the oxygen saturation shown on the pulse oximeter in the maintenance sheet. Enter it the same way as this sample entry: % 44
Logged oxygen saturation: % 91
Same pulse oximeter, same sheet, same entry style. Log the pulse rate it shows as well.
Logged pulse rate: bpm 62
